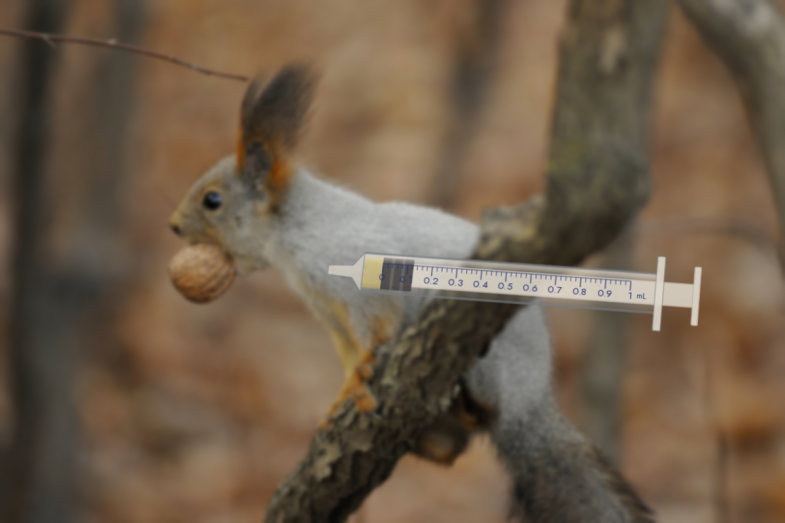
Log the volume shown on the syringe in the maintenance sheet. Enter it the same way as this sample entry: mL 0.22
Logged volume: mL 0
